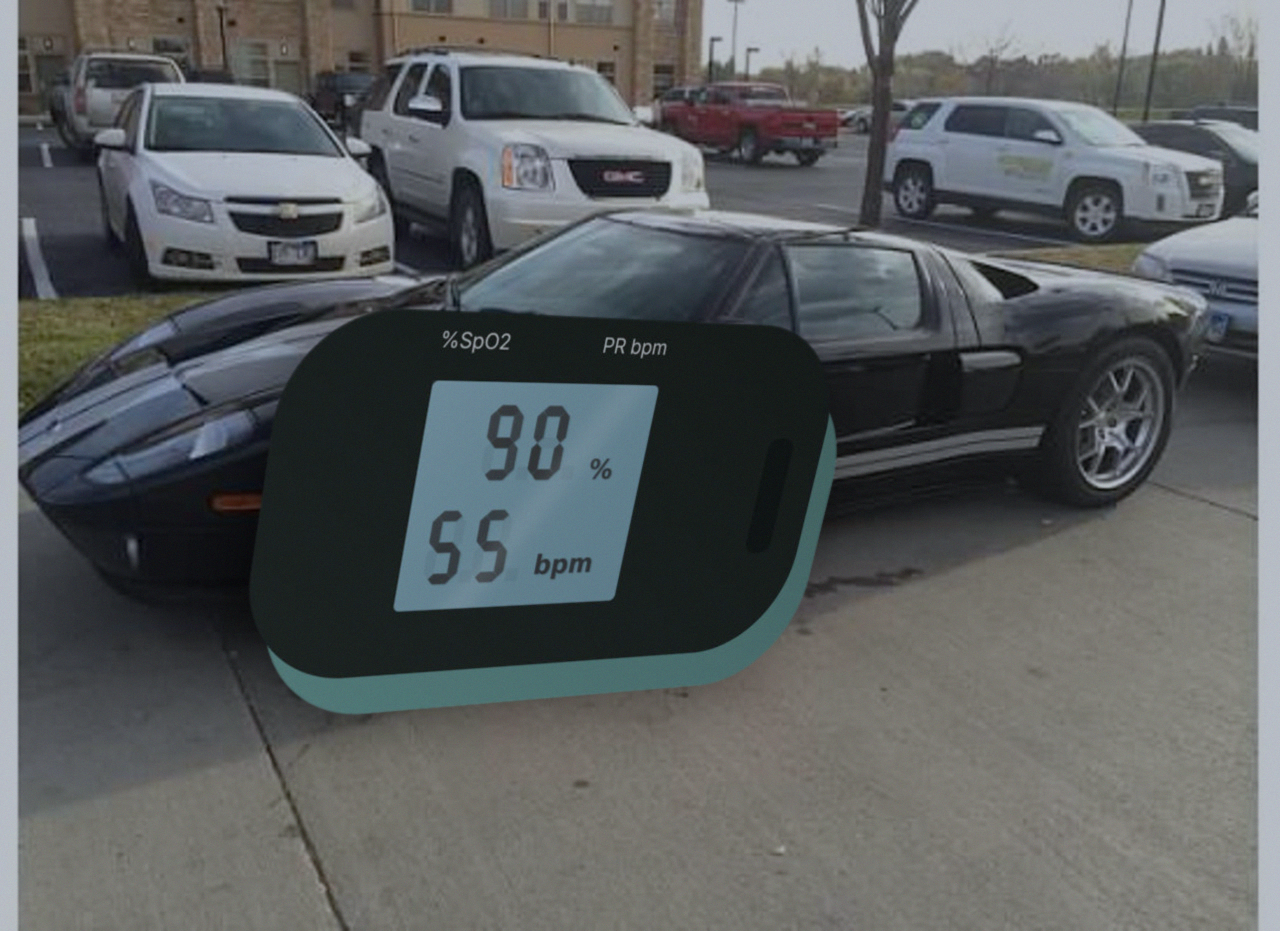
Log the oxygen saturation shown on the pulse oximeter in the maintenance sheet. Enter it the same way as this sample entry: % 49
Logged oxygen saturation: % 90
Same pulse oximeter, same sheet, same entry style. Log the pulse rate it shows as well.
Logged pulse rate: bpm 55
